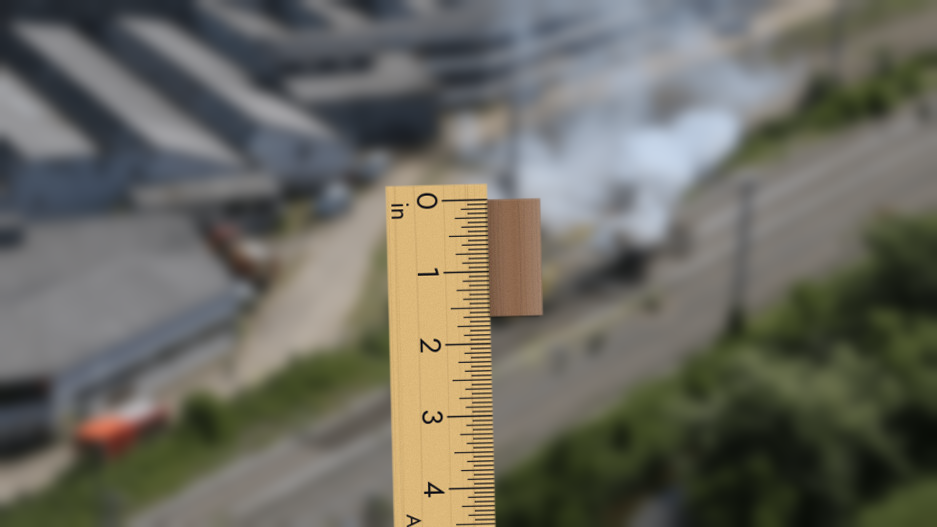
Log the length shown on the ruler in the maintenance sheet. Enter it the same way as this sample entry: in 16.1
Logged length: in 1.625
